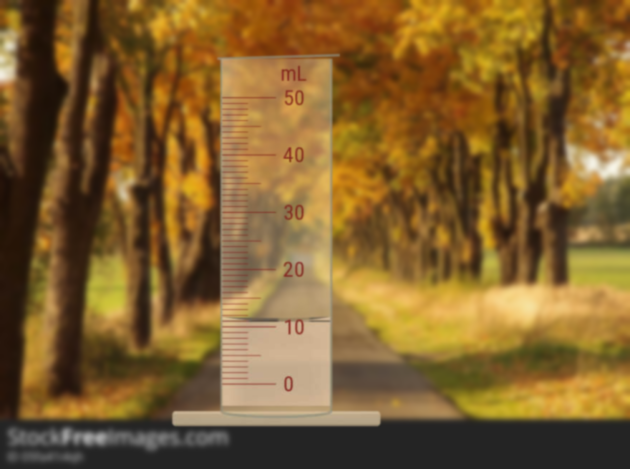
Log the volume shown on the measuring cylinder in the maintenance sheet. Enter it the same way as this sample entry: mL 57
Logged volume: mL 11
